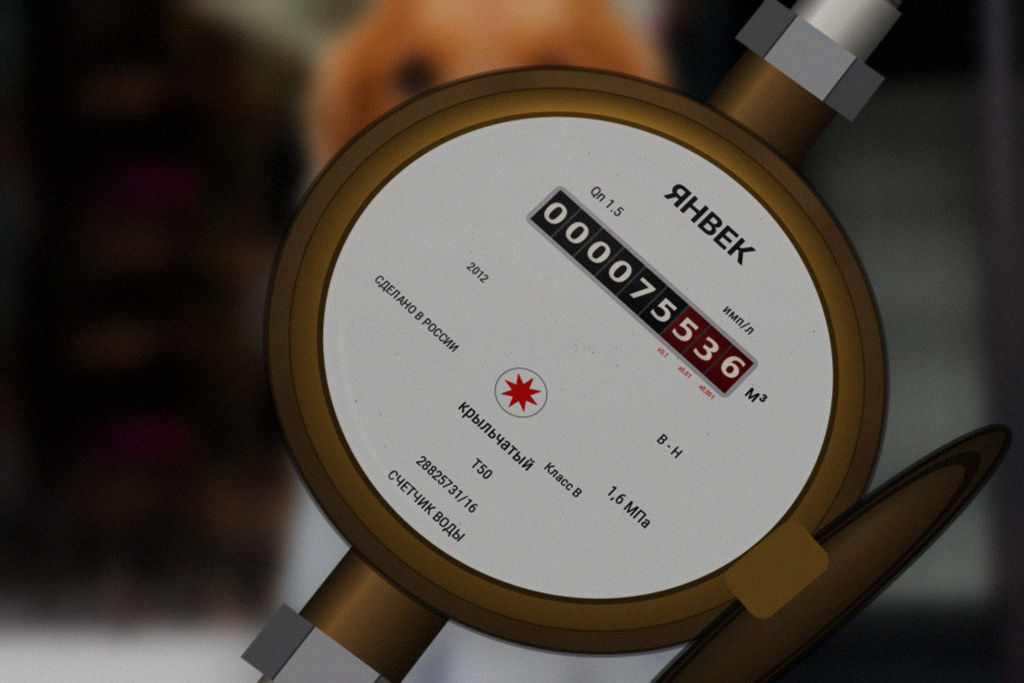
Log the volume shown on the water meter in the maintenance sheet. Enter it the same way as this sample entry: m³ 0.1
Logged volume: m³ 75.536
